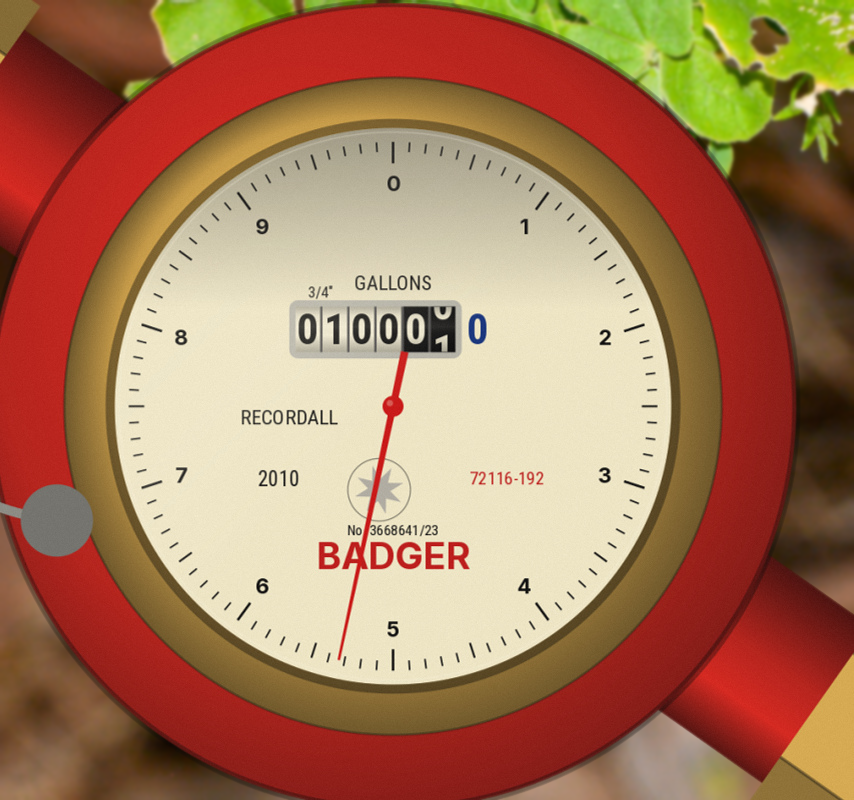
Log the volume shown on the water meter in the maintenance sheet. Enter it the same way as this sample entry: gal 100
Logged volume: gal 100005.3
